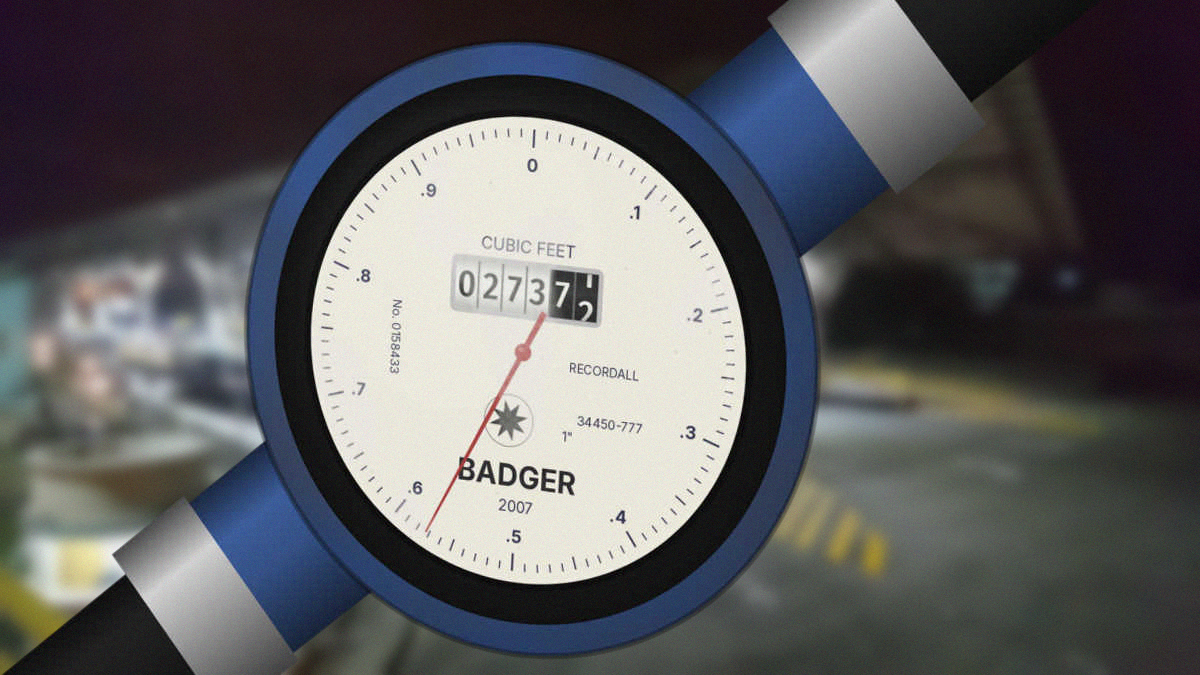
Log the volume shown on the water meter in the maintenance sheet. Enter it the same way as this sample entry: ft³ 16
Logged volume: ft³ 27371.57
